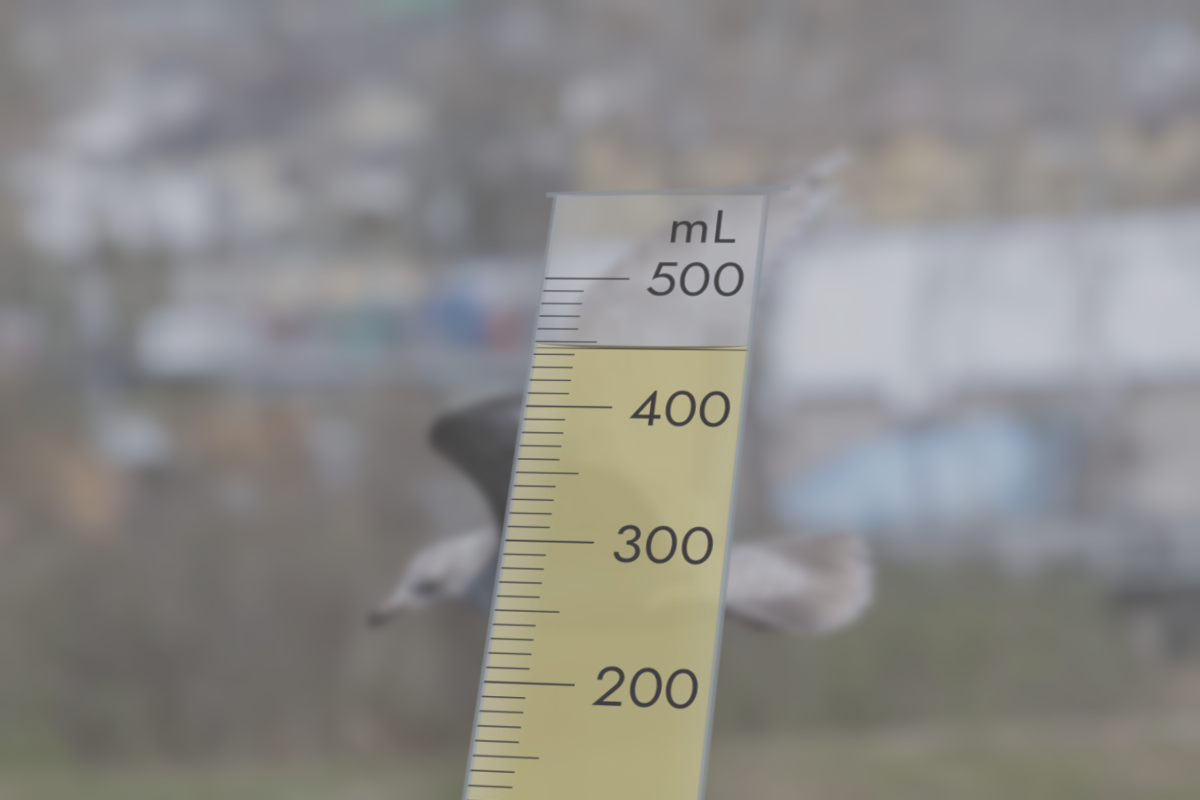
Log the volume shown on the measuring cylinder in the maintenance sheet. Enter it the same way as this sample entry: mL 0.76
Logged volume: mL 445
